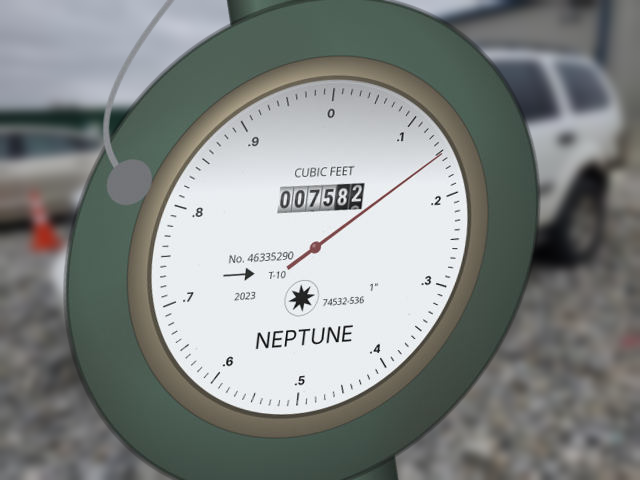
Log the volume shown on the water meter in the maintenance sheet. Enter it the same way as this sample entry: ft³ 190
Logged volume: ft³ 7582.15
